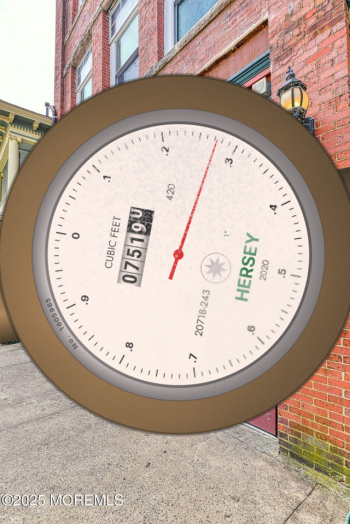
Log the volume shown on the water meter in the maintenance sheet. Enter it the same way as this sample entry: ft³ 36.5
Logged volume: ft³ 75190.27
